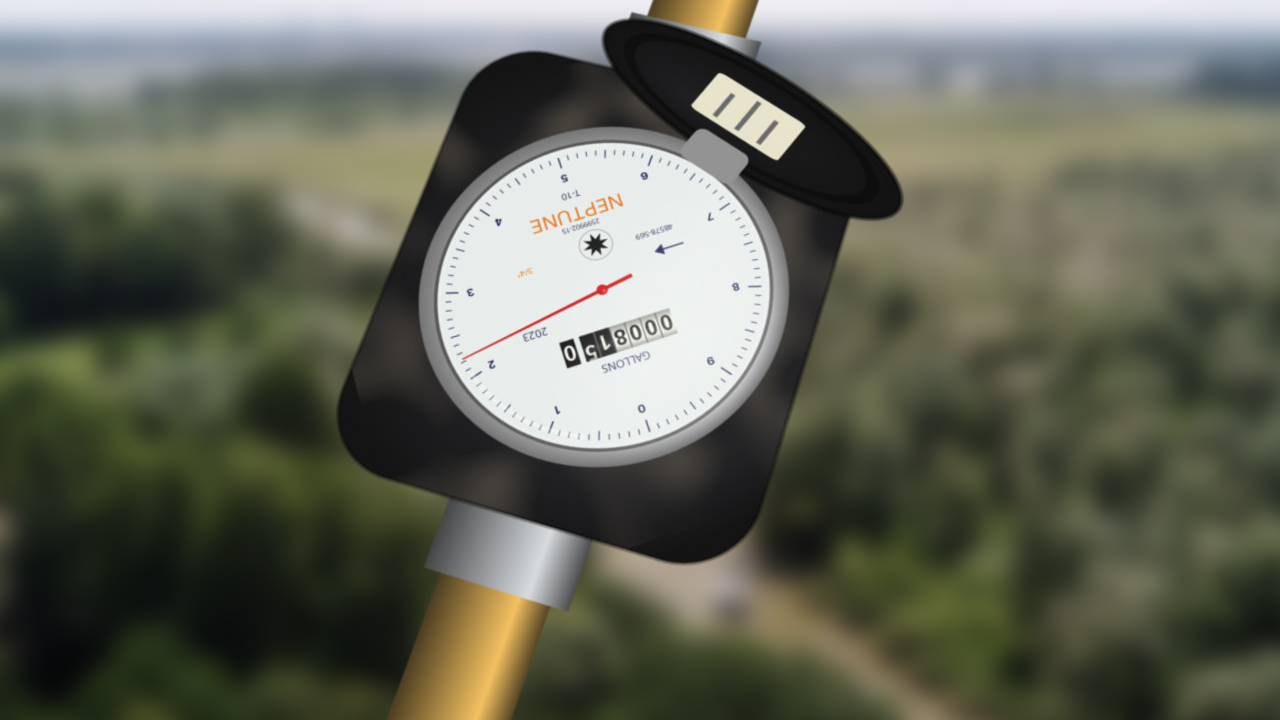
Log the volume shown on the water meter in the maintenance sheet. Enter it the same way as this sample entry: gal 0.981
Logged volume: gal 8152.2
